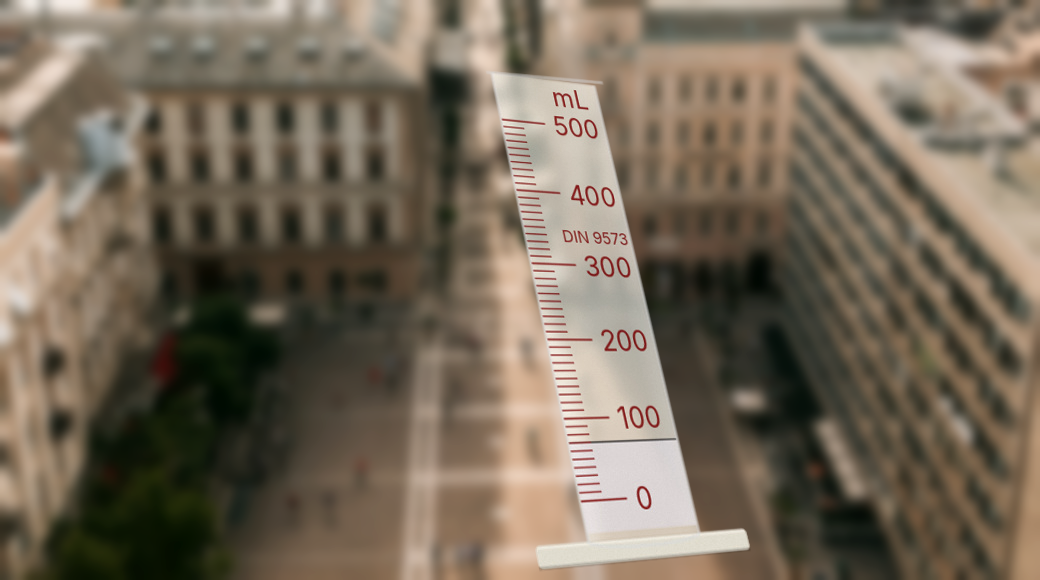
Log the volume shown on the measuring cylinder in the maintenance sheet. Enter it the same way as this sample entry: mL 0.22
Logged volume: mL 70
